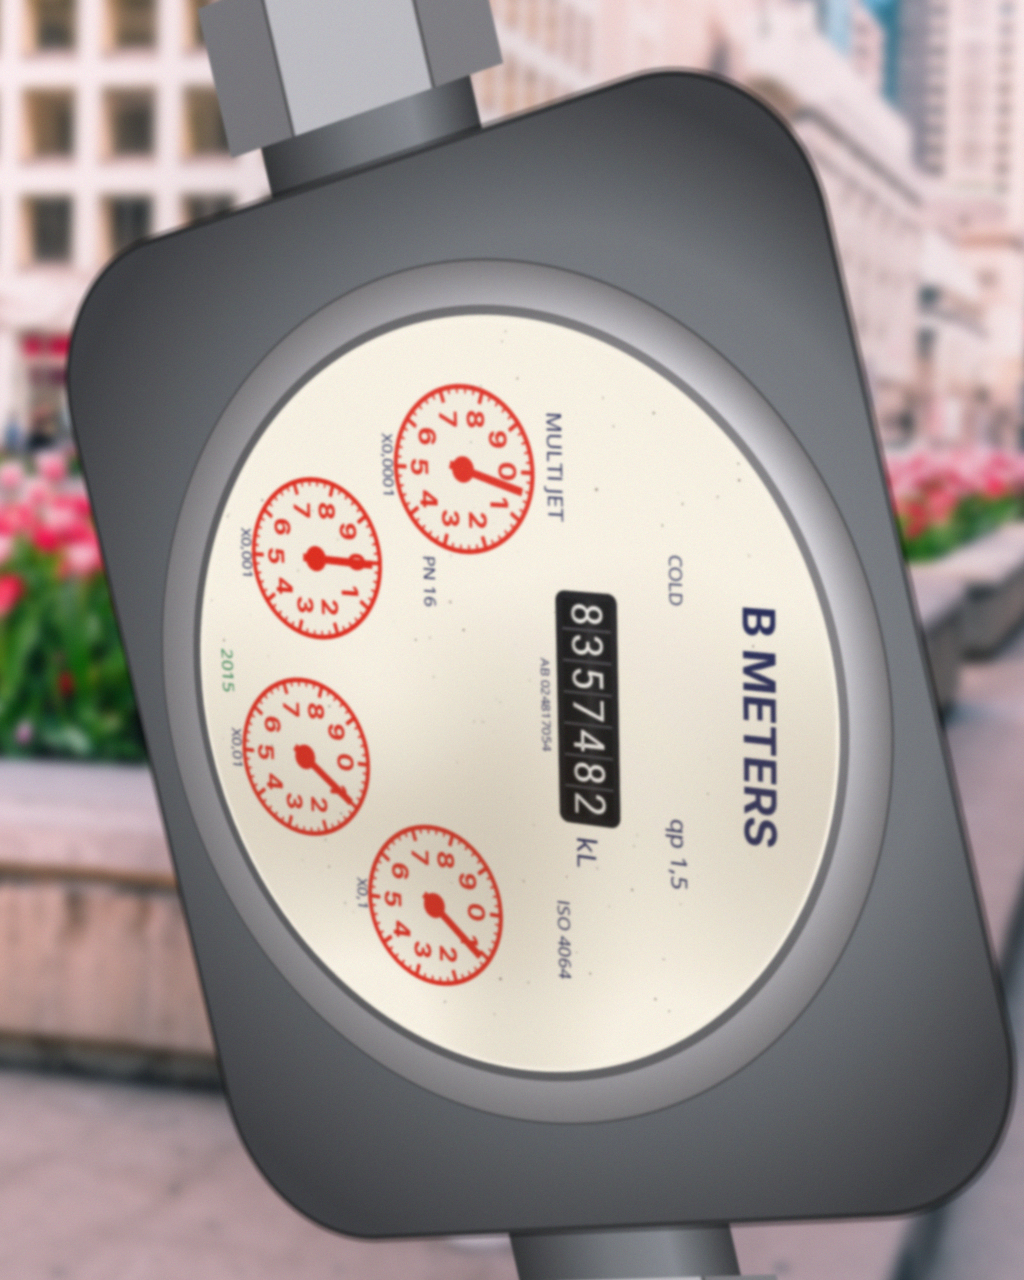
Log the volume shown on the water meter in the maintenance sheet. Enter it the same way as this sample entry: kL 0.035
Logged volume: kL 8357482.1100
